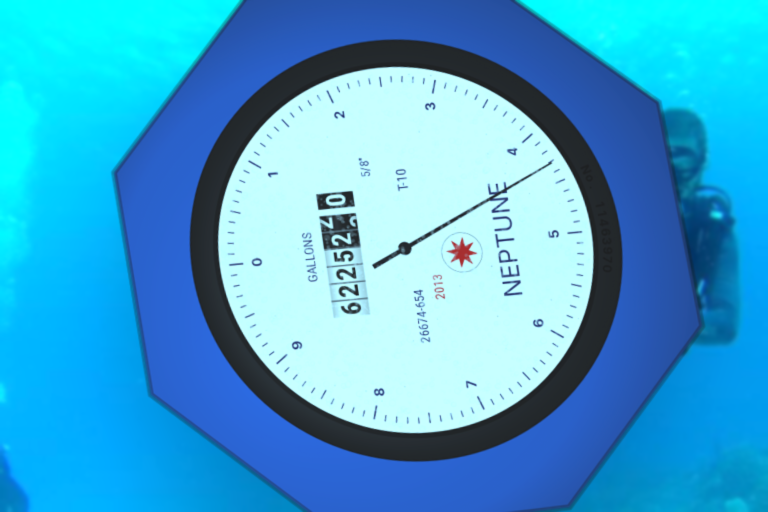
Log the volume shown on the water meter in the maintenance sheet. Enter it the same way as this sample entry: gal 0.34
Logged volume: gal 6225224.3
